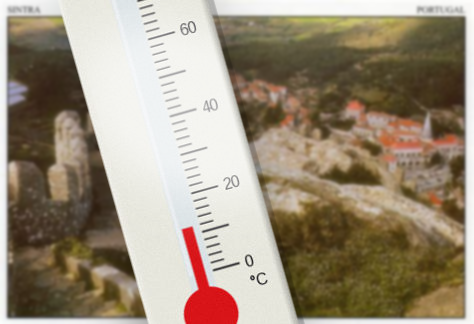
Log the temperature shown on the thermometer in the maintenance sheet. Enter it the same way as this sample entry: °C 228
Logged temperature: °C 12
